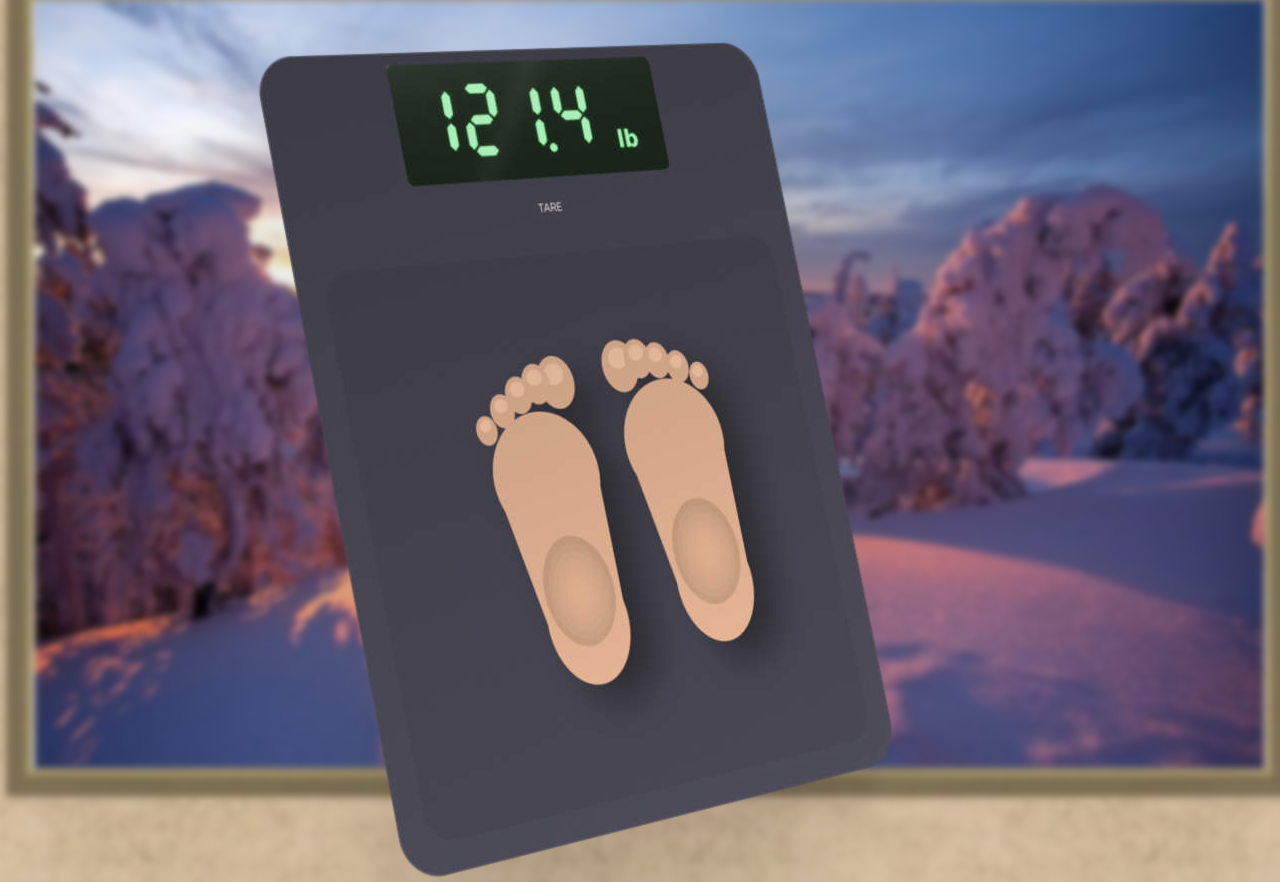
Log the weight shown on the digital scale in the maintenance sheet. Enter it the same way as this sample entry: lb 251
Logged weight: lb 121.4
